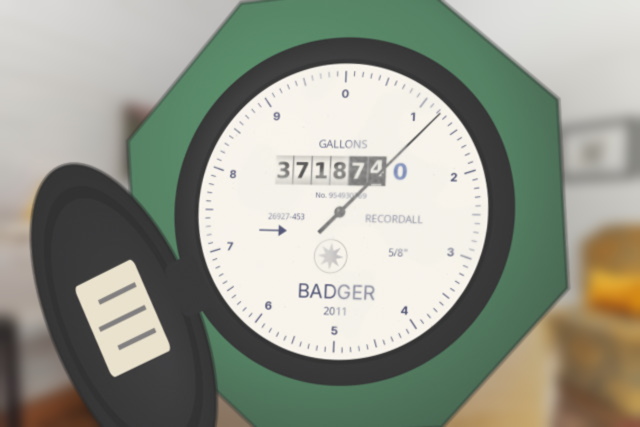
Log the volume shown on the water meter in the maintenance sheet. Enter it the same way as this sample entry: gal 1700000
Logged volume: gal 3718741.2
